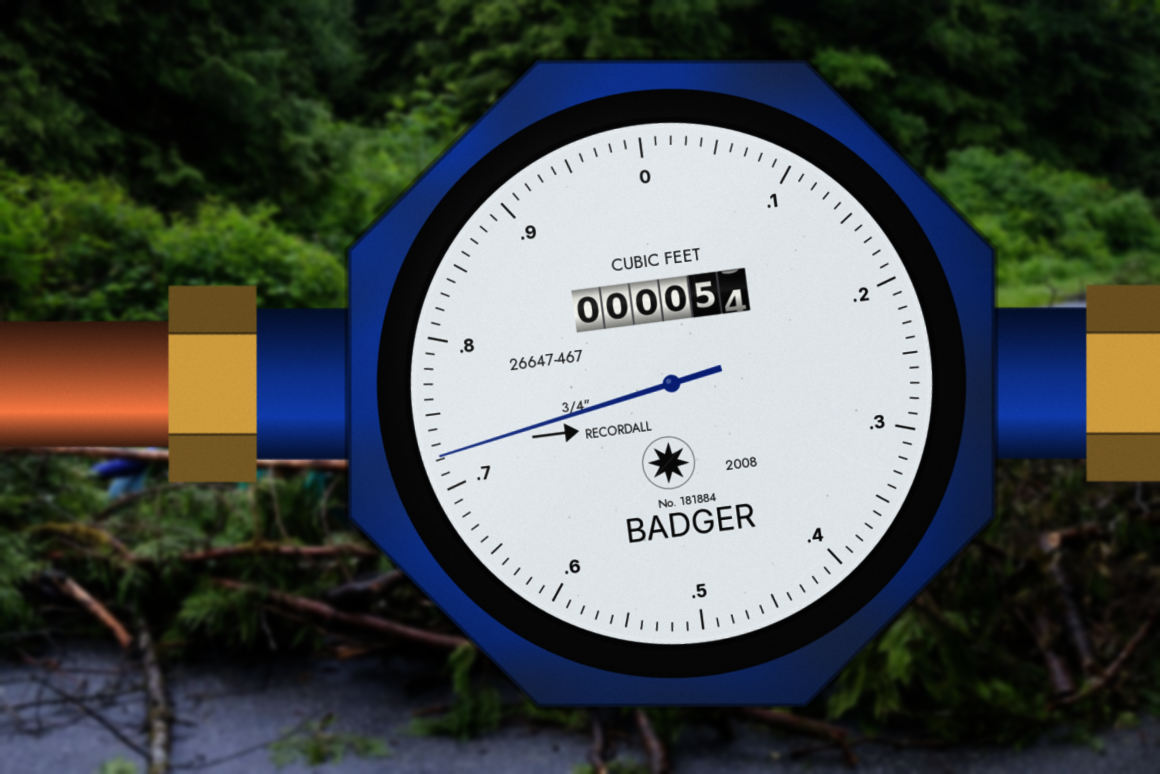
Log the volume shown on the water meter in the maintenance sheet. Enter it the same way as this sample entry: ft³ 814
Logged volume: ft³ 53.72
